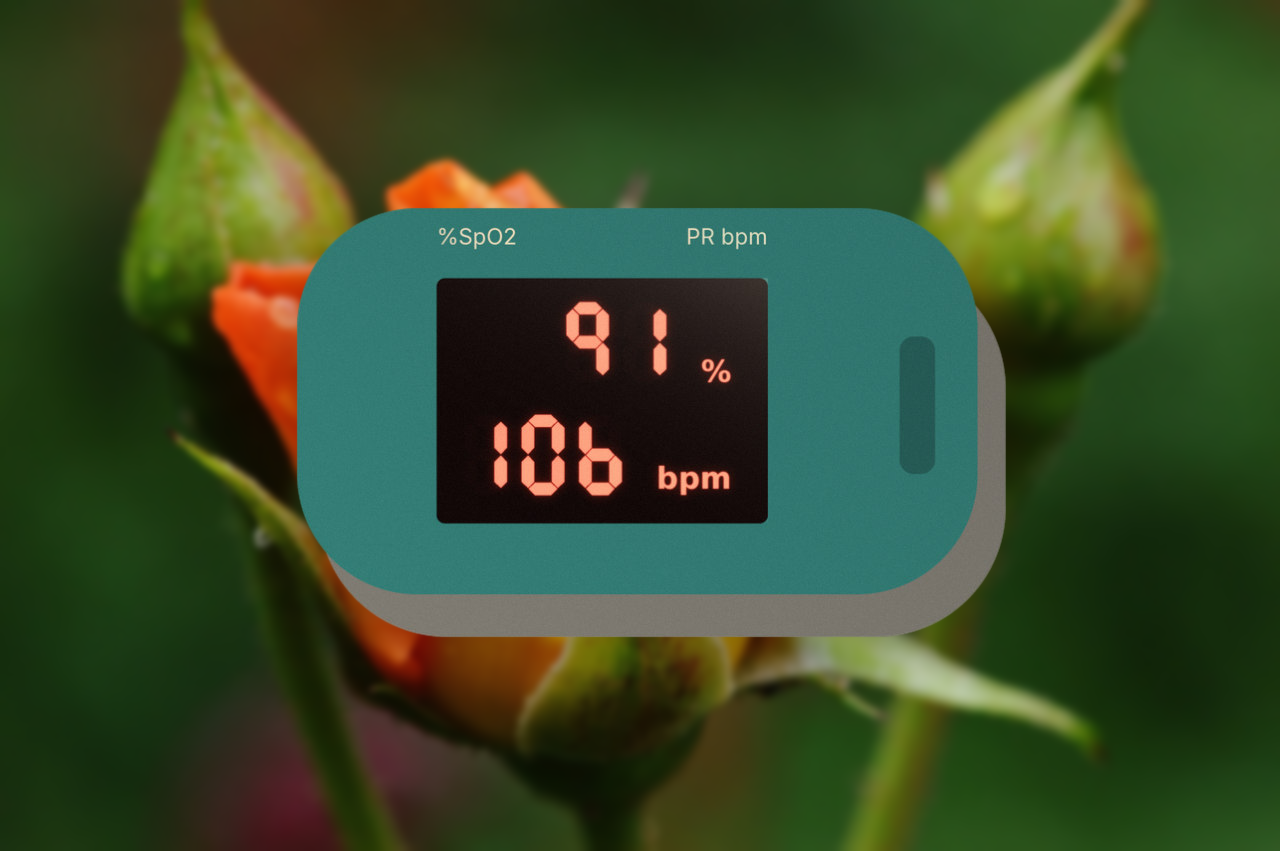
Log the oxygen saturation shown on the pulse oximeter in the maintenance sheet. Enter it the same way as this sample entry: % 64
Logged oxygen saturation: % 91
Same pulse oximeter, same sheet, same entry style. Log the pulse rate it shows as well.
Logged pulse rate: bpm 106
